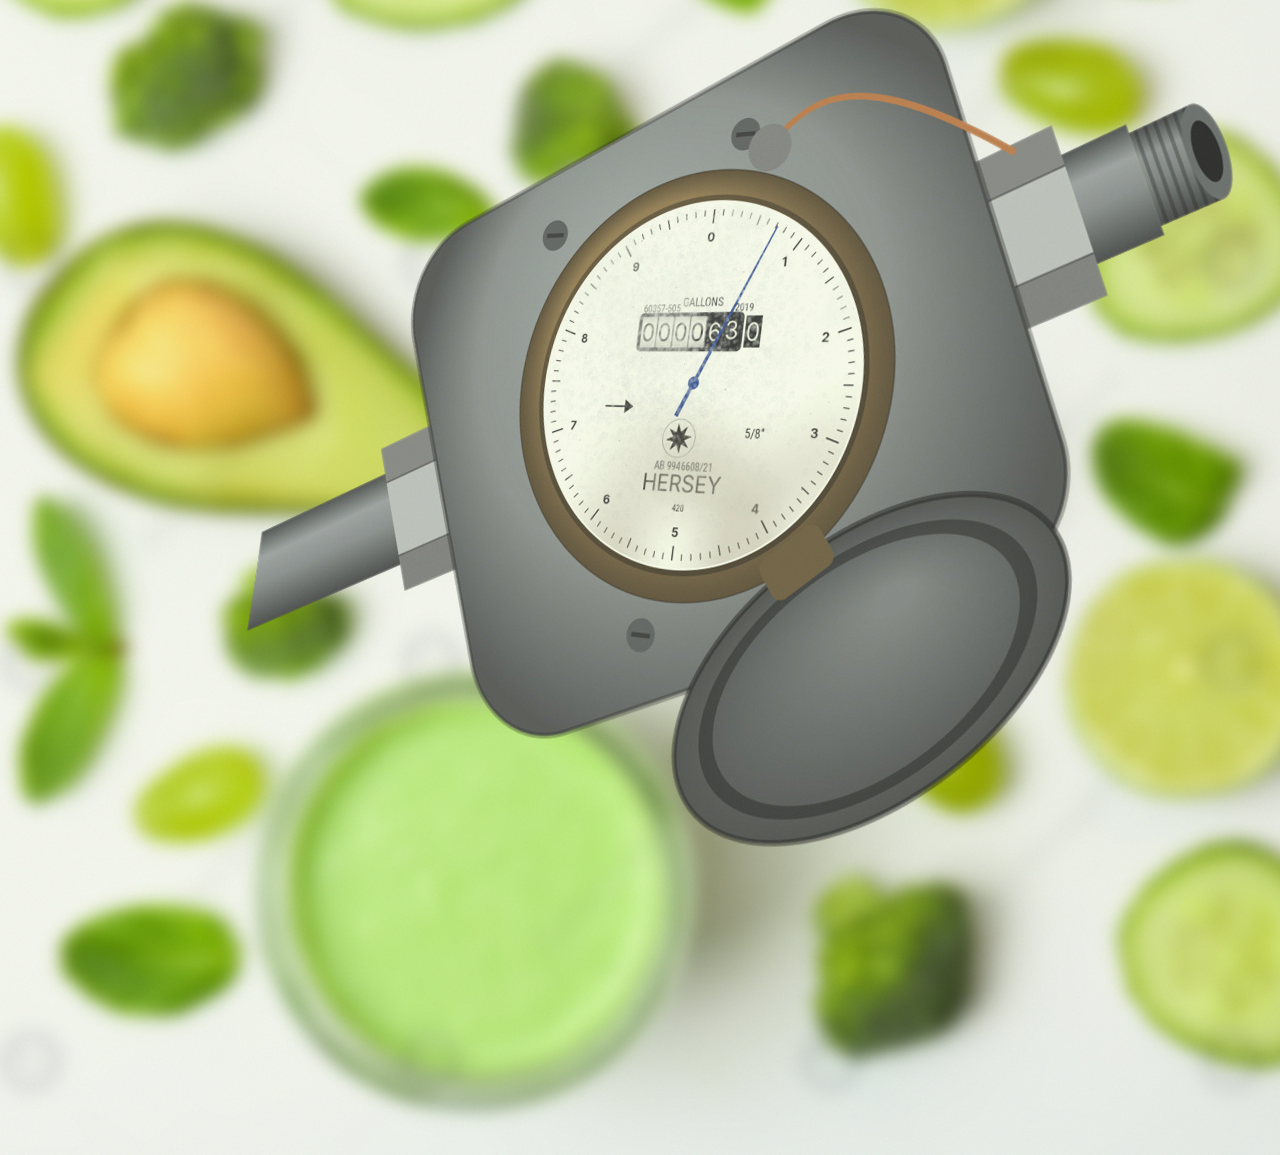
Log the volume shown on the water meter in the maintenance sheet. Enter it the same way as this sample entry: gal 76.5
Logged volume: gal 630.7
